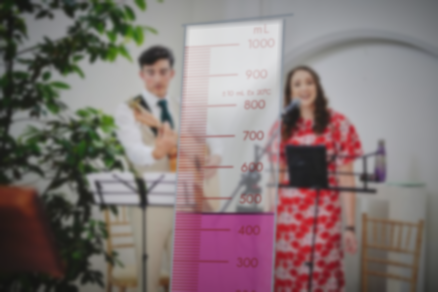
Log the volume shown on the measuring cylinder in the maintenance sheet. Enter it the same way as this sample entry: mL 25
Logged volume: mL 450
